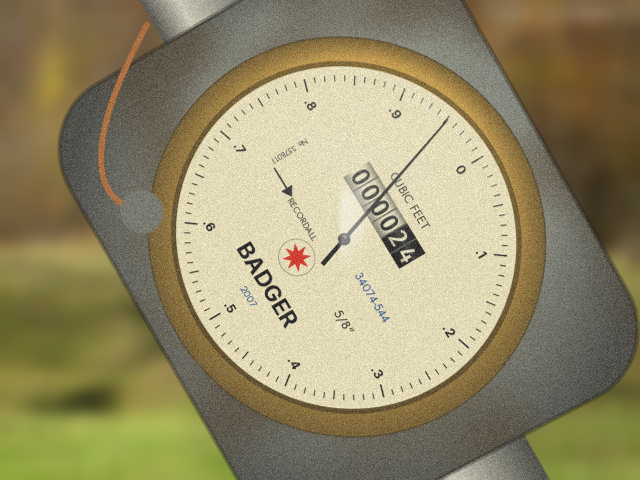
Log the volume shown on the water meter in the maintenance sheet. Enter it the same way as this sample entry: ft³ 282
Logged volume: ft³ 23.95
